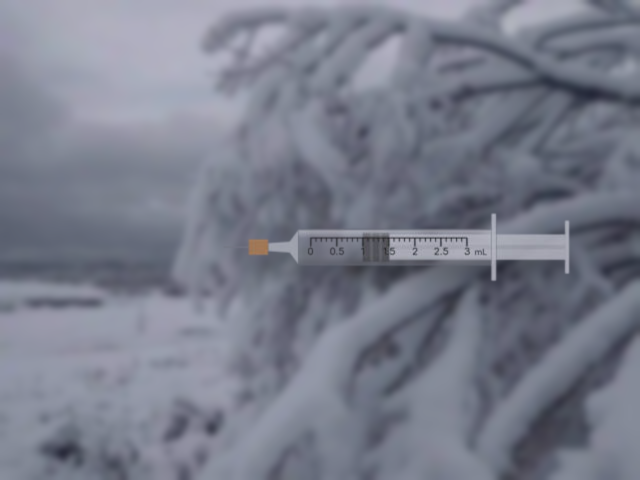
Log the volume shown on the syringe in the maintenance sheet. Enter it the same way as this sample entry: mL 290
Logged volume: mL 1
